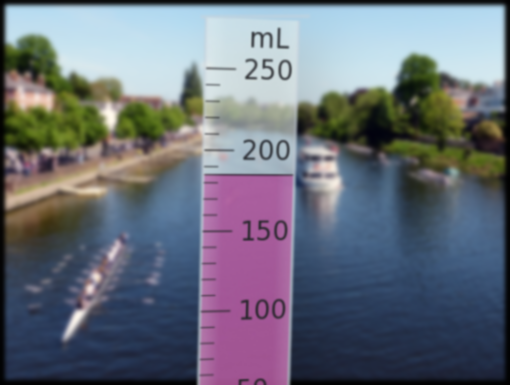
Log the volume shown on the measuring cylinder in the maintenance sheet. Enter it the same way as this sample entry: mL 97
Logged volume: mL 185
